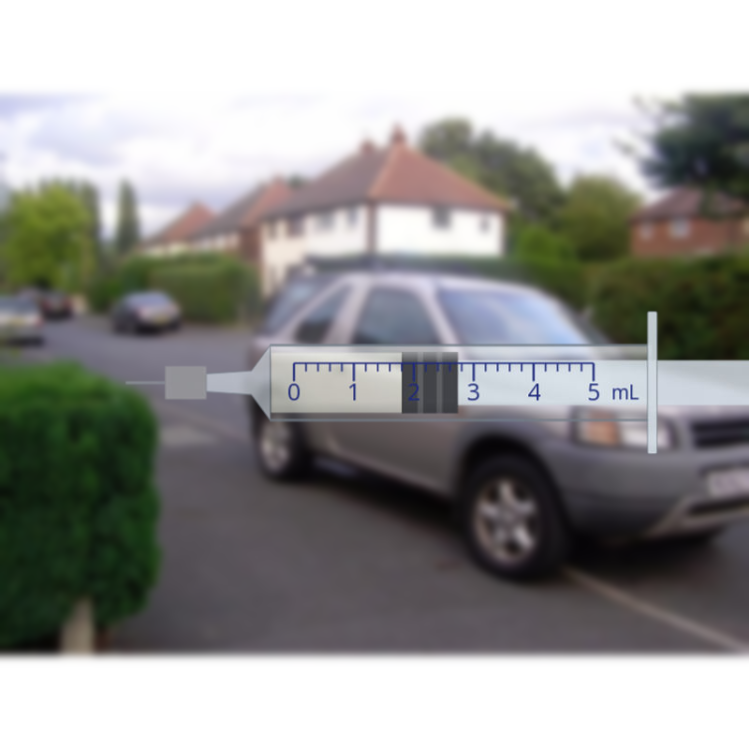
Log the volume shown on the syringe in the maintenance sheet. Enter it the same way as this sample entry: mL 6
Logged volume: mL 1.8
